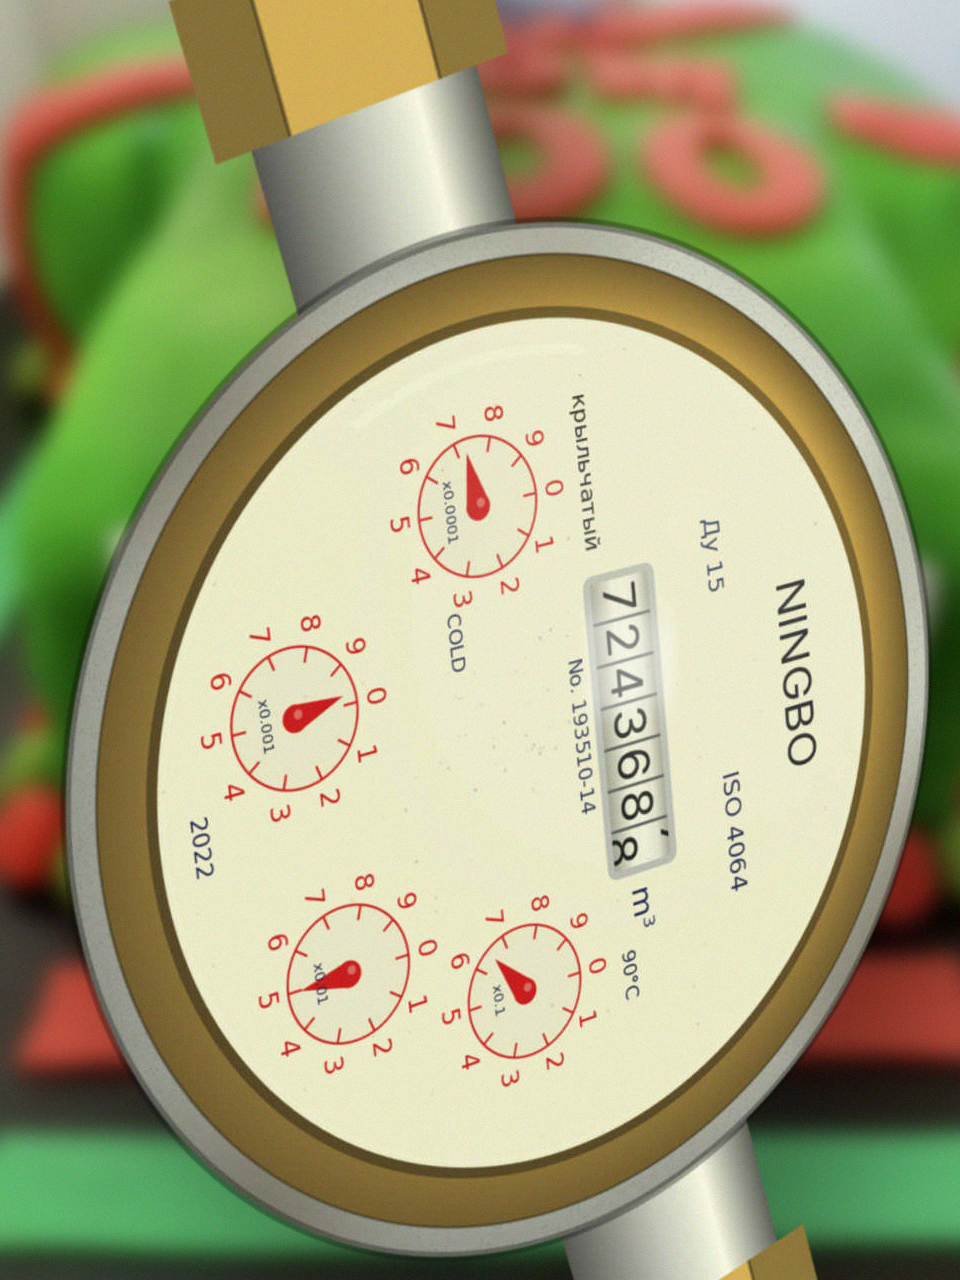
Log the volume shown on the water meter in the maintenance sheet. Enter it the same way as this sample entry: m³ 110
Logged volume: m³ 7243687.6497
